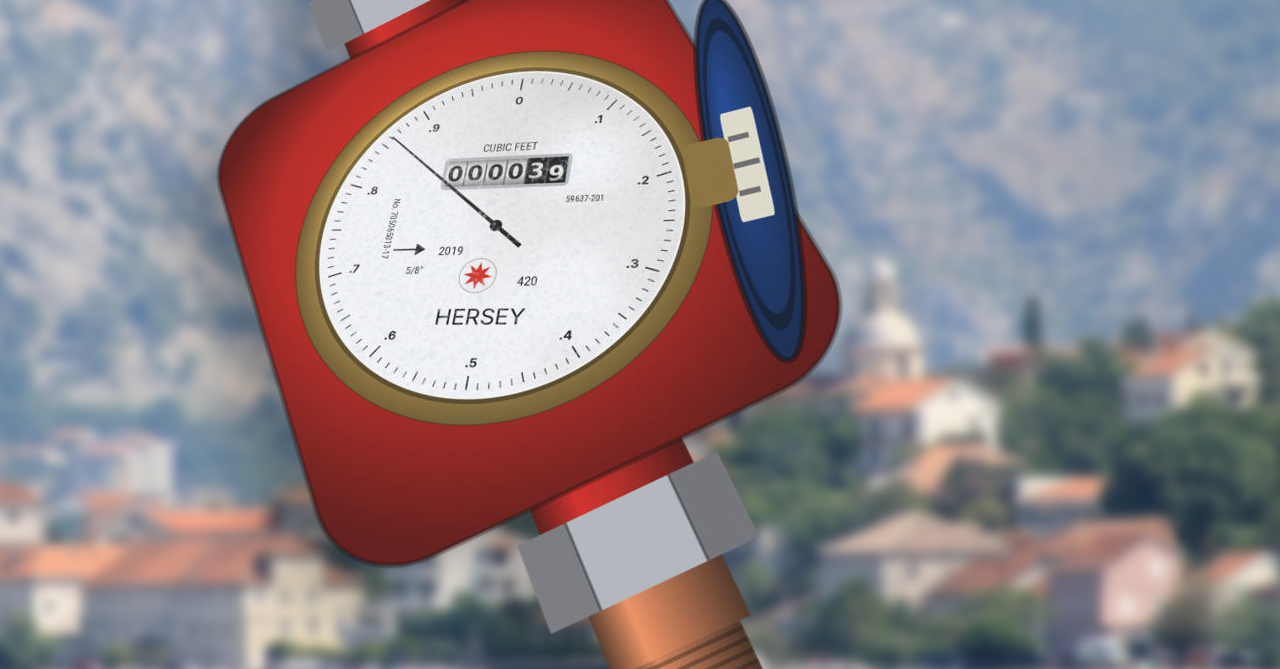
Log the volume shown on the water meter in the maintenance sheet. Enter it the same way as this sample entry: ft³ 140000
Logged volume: ft³ 38.86
